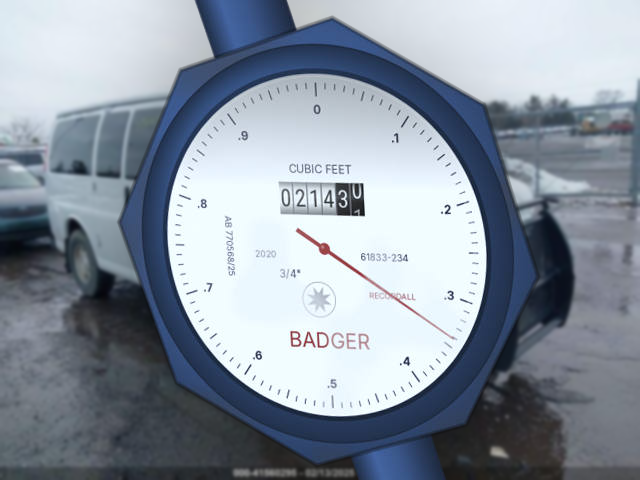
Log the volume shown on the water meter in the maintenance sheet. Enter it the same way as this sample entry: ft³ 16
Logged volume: ft³ 21430.34
